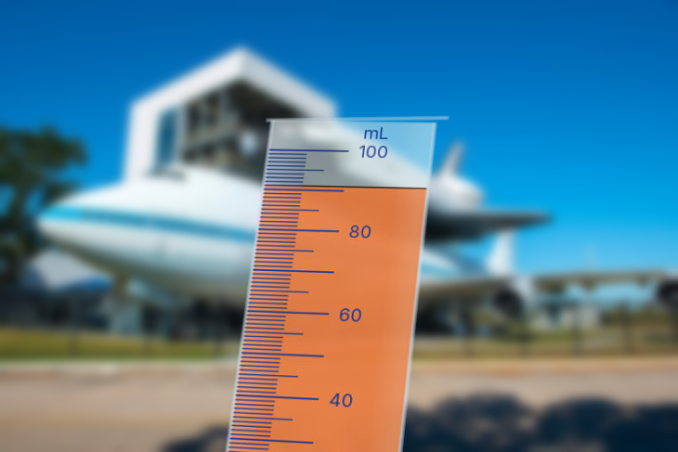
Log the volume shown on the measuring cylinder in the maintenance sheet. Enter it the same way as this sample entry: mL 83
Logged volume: mL 91
